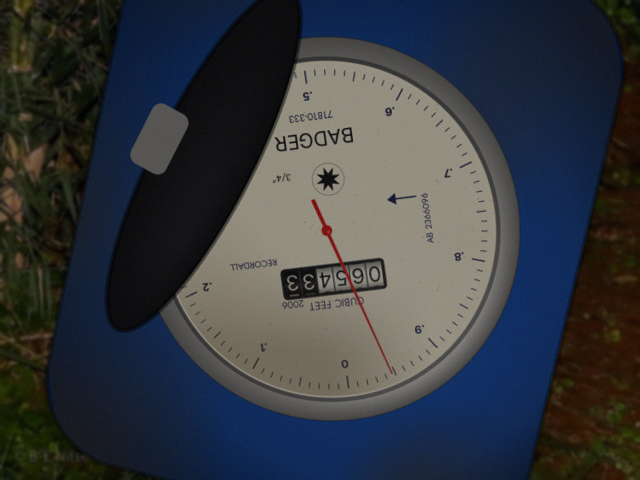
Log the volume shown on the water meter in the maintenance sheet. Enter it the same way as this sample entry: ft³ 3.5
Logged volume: ft³ 65432.95
